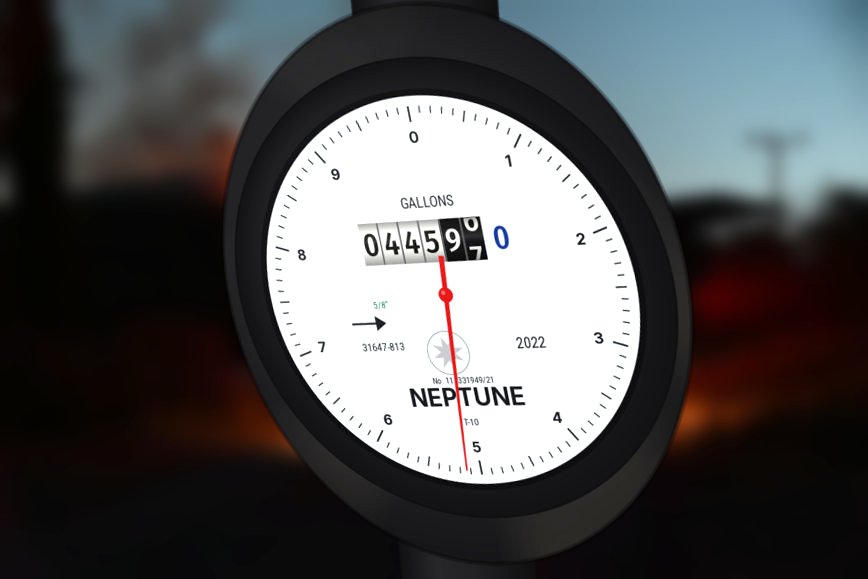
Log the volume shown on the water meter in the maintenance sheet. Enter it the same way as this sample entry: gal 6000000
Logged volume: gal 445965.1
